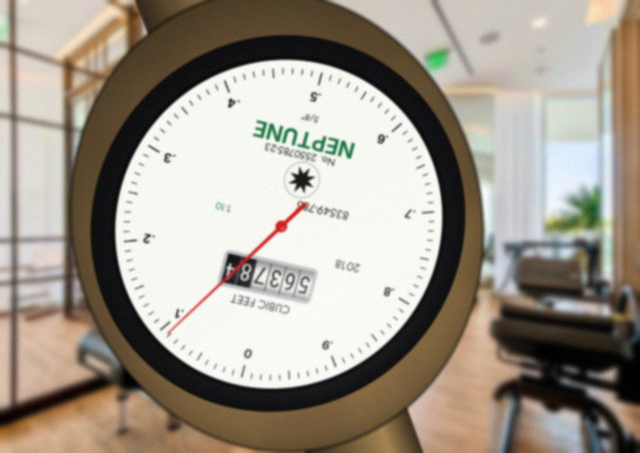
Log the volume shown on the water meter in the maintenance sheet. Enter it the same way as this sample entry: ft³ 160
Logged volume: ft³ 563784.09
